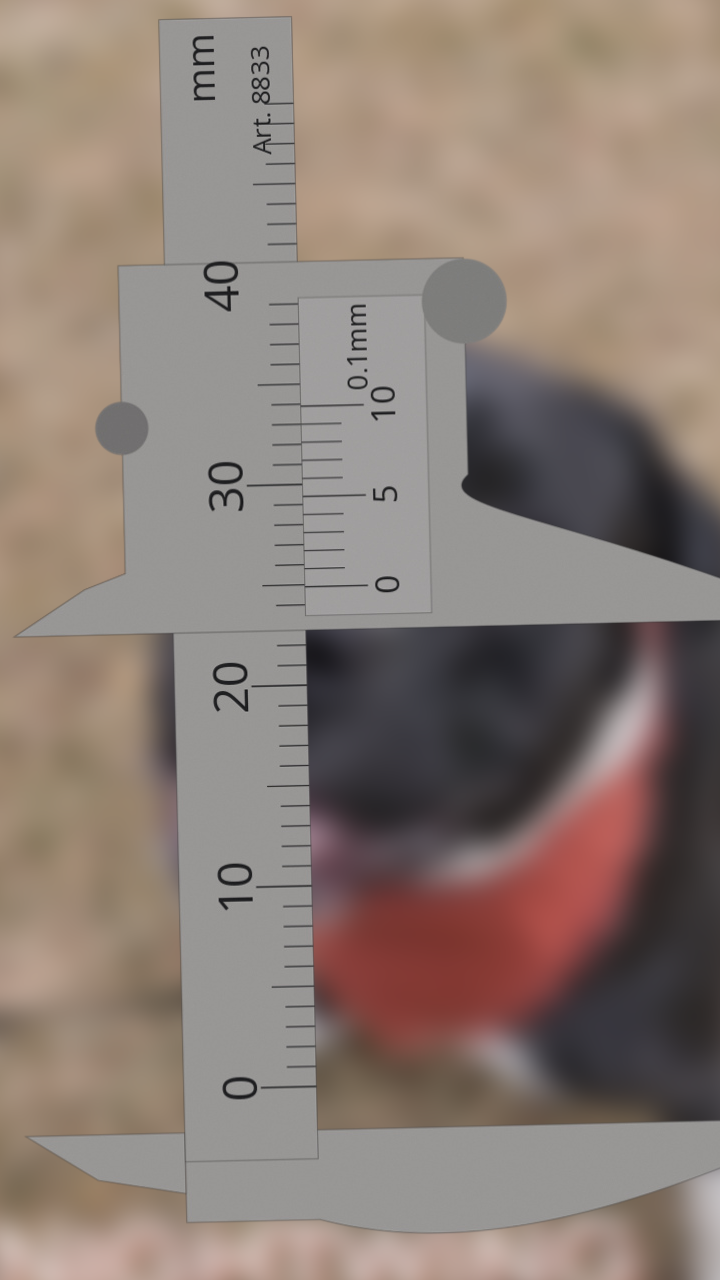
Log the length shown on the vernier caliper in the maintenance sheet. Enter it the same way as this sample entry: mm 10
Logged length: mm 24.9
